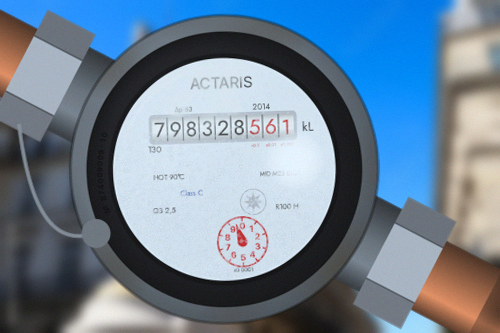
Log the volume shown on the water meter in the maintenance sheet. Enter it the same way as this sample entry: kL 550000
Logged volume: kL 798328.5609
